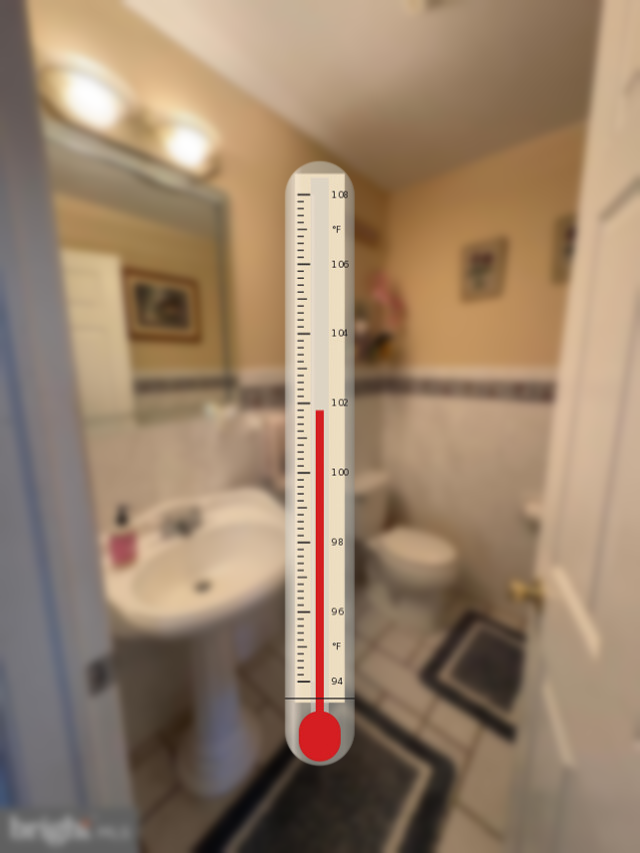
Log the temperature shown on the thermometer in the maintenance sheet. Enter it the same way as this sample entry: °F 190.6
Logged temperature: °F 101.8
